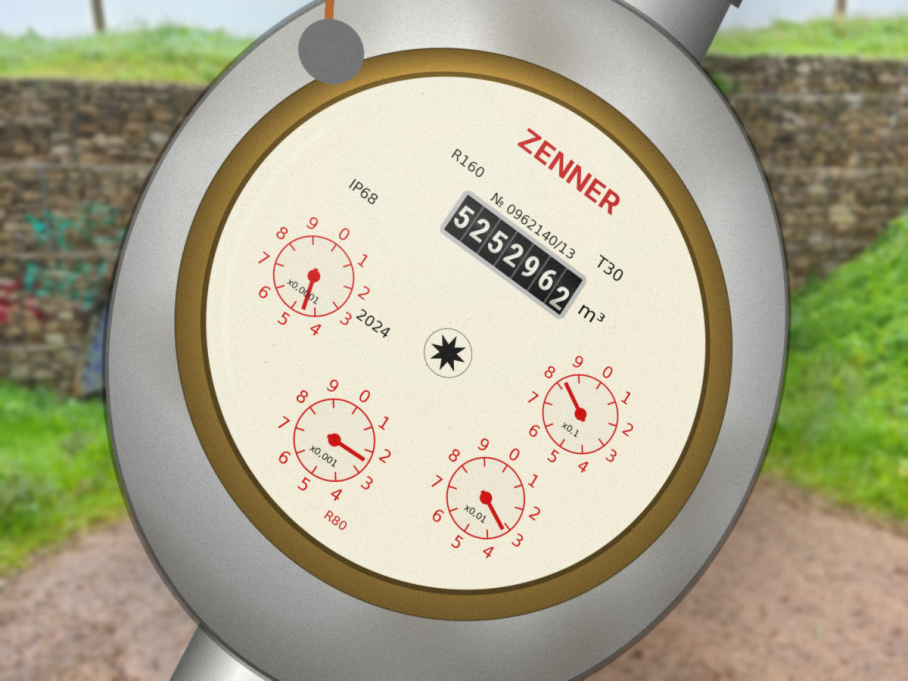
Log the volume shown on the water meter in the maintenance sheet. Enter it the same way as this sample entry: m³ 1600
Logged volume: m³ 5252961.8324
